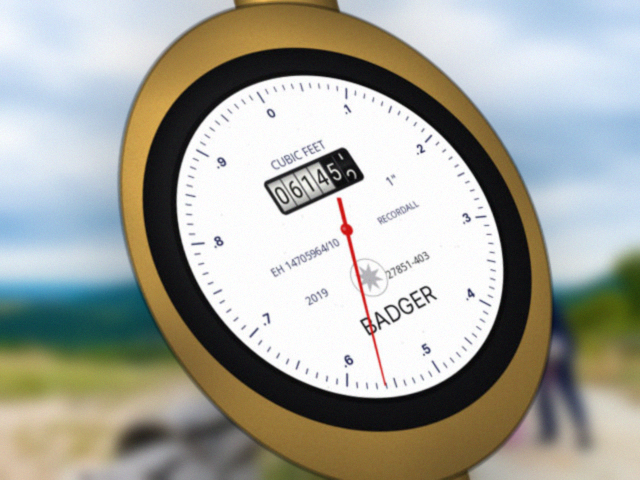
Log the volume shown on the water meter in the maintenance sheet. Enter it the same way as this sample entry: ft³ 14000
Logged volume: ft³ 61451.56
